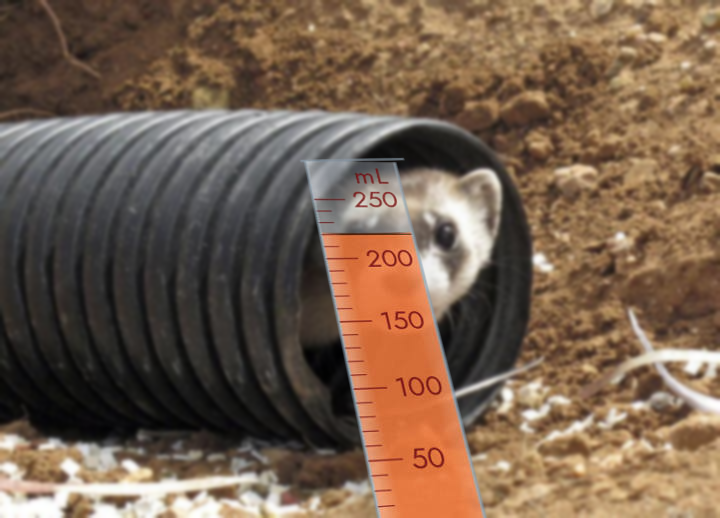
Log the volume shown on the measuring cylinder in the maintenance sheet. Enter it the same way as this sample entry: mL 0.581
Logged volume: mL 220
